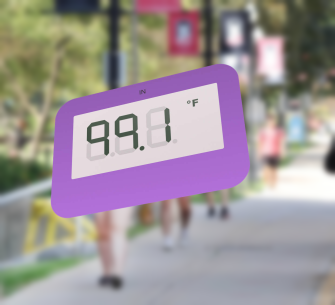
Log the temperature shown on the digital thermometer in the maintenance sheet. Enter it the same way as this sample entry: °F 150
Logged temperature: °F 99.1
